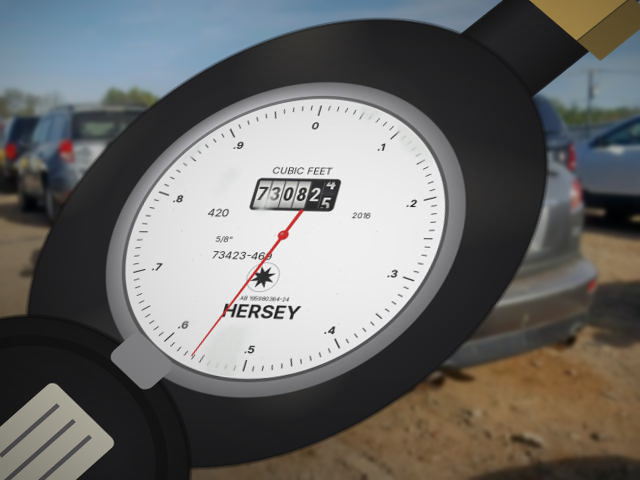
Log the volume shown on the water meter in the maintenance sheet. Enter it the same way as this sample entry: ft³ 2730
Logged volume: ft³ 730824.56
